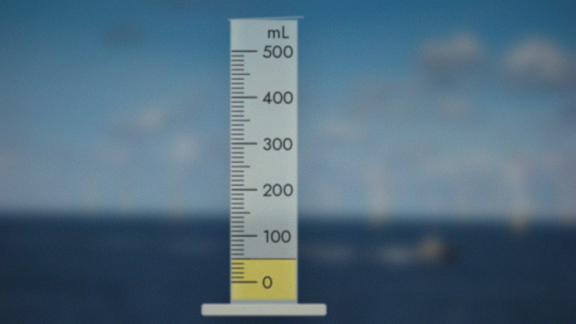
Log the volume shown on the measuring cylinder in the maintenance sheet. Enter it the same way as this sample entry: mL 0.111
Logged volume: mL 50
